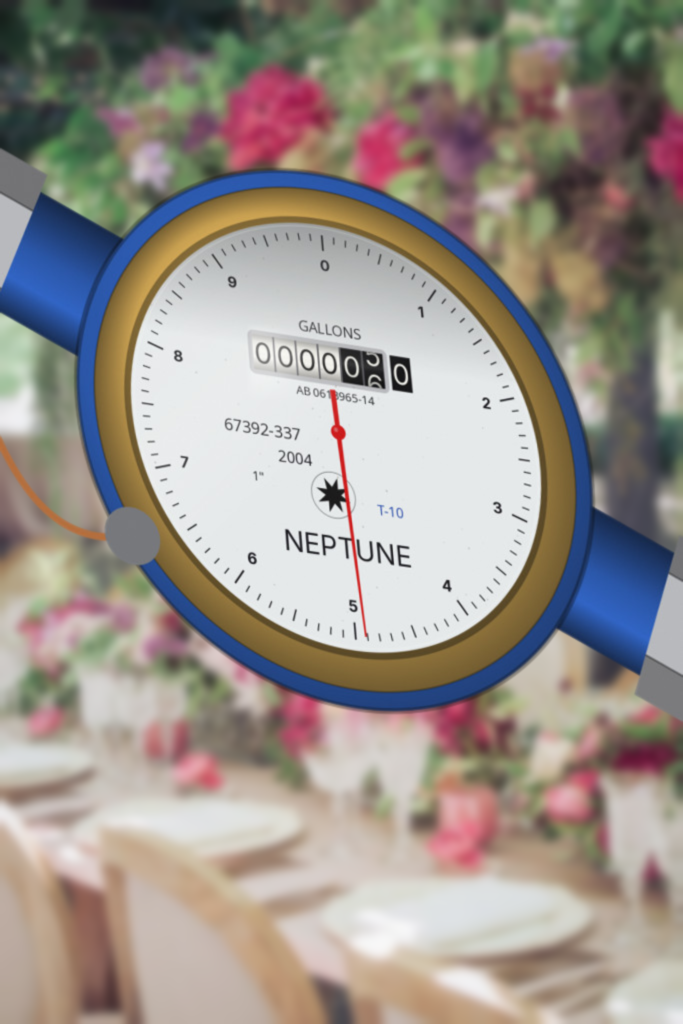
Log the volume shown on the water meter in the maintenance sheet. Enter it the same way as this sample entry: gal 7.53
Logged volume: gal 54.9
